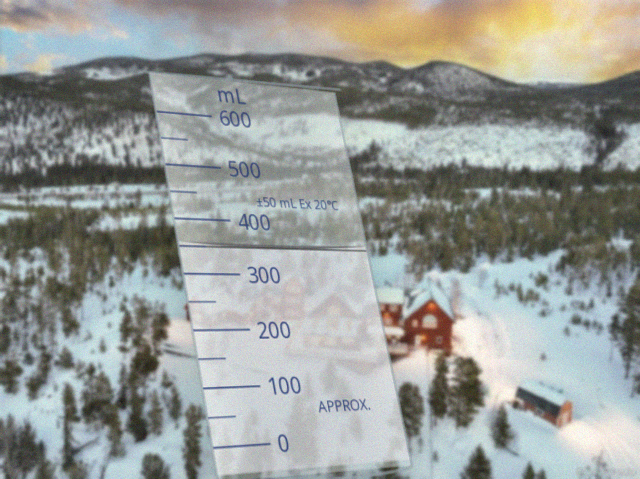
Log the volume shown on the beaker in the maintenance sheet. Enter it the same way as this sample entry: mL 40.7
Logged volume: mL 350
